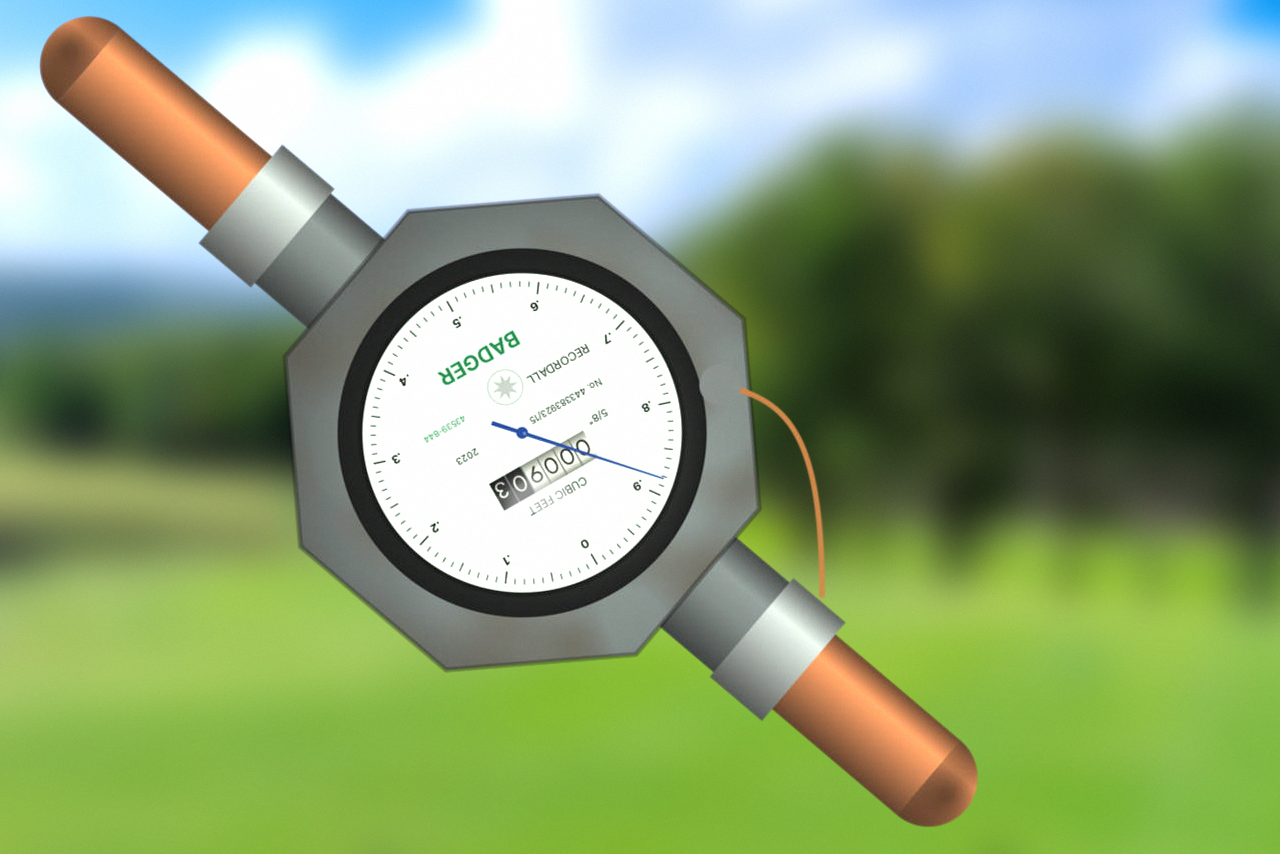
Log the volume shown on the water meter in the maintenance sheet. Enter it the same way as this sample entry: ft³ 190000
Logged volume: ft³ 902.88
